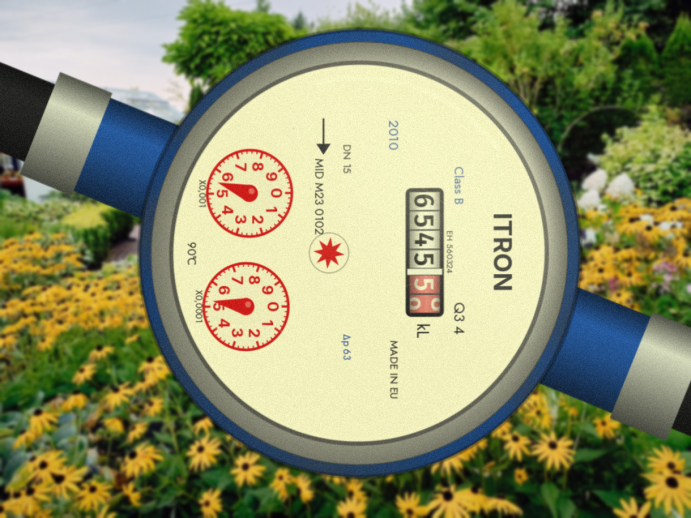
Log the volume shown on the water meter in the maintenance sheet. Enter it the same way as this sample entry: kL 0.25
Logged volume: kL 6545.5855
